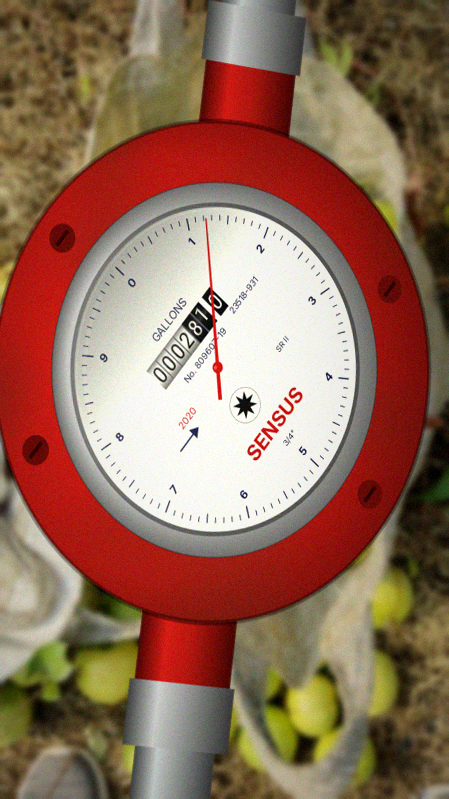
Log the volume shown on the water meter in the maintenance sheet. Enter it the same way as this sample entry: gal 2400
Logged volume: gal 2811.2
